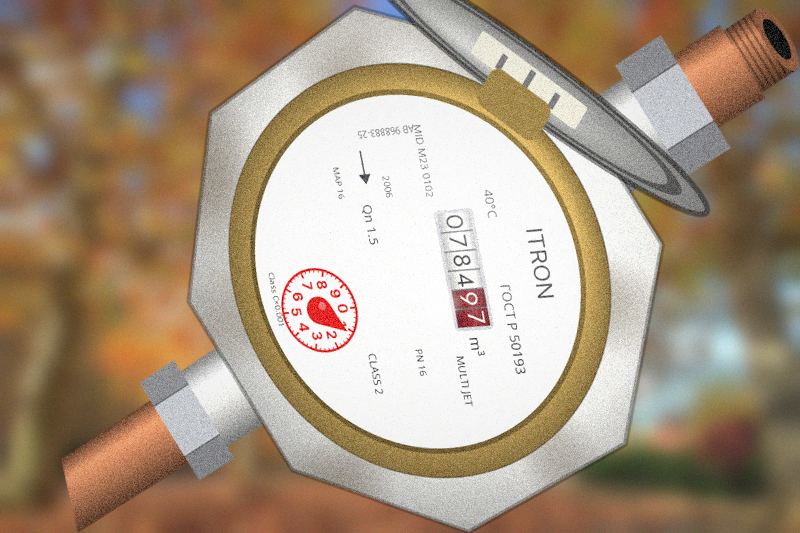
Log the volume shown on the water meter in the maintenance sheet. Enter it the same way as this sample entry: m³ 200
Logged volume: m³ 784.971
